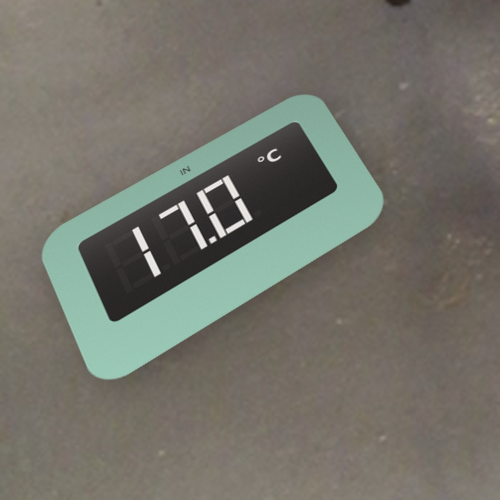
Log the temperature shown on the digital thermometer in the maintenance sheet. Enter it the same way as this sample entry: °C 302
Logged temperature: °C 17.0
